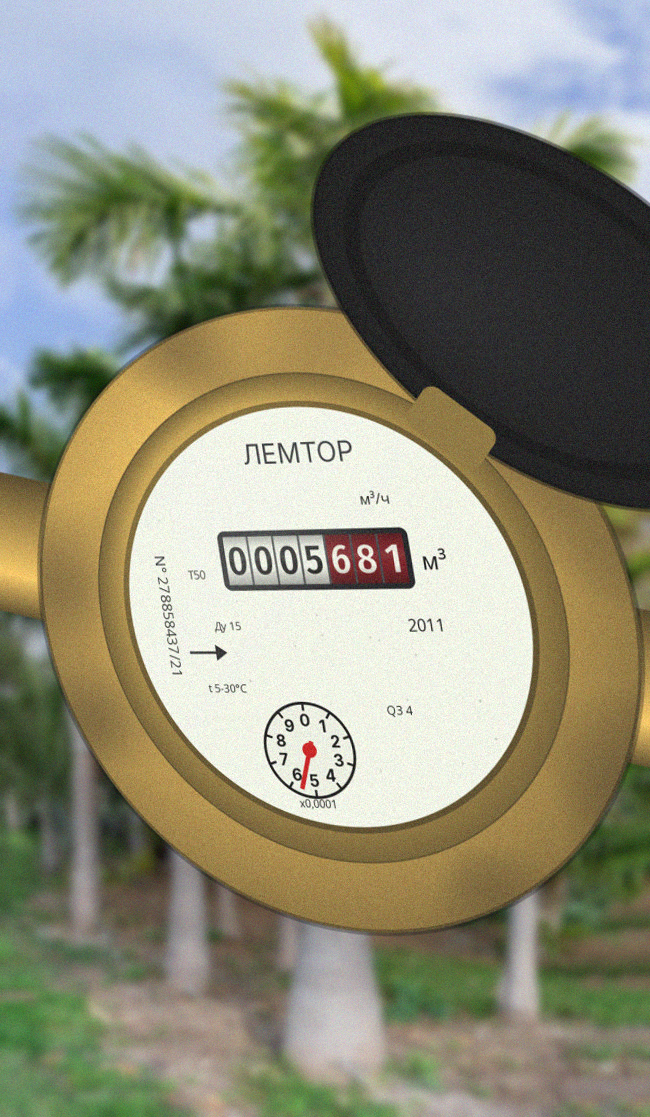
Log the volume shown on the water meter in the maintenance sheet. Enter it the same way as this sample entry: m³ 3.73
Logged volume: m³ 5.6815
